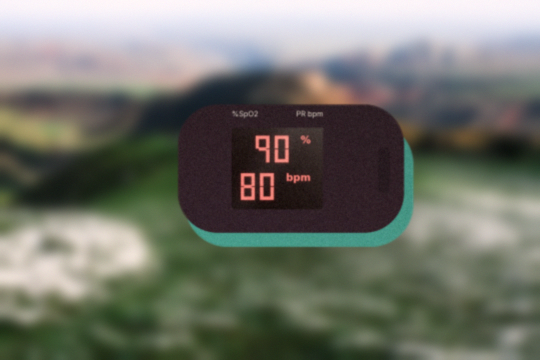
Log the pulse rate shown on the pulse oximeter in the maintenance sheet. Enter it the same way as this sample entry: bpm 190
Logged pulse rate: bpm 80
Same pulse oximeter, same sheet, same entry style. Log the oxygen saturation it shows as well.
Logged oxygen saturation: % 90
